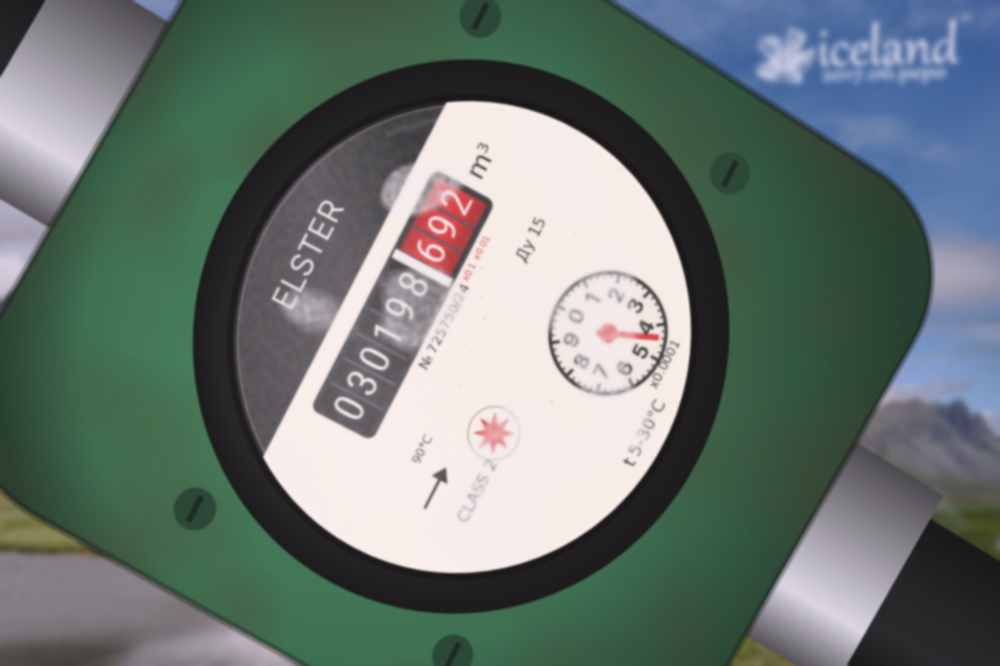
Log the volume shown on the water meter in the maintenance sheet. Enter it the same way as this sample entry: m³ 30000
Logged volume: m³ 30198.6924
